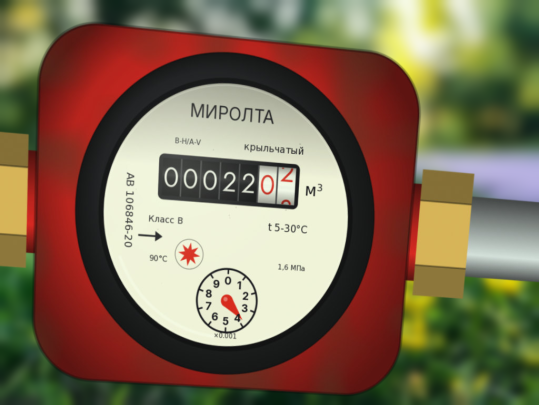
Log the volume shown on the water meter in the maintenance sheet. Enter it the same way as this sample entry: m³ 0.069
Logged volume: m³ 22.023
